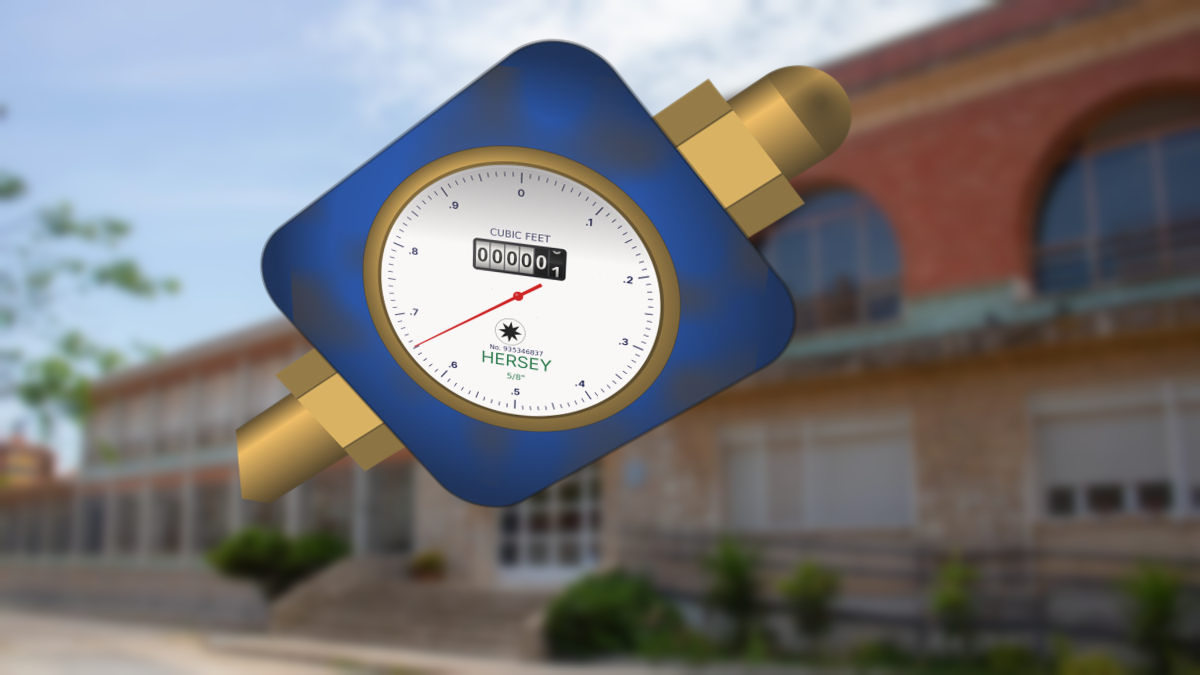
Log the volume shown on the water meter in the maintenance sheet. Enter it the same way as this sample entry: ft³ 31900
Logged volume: ft³ 0.65
